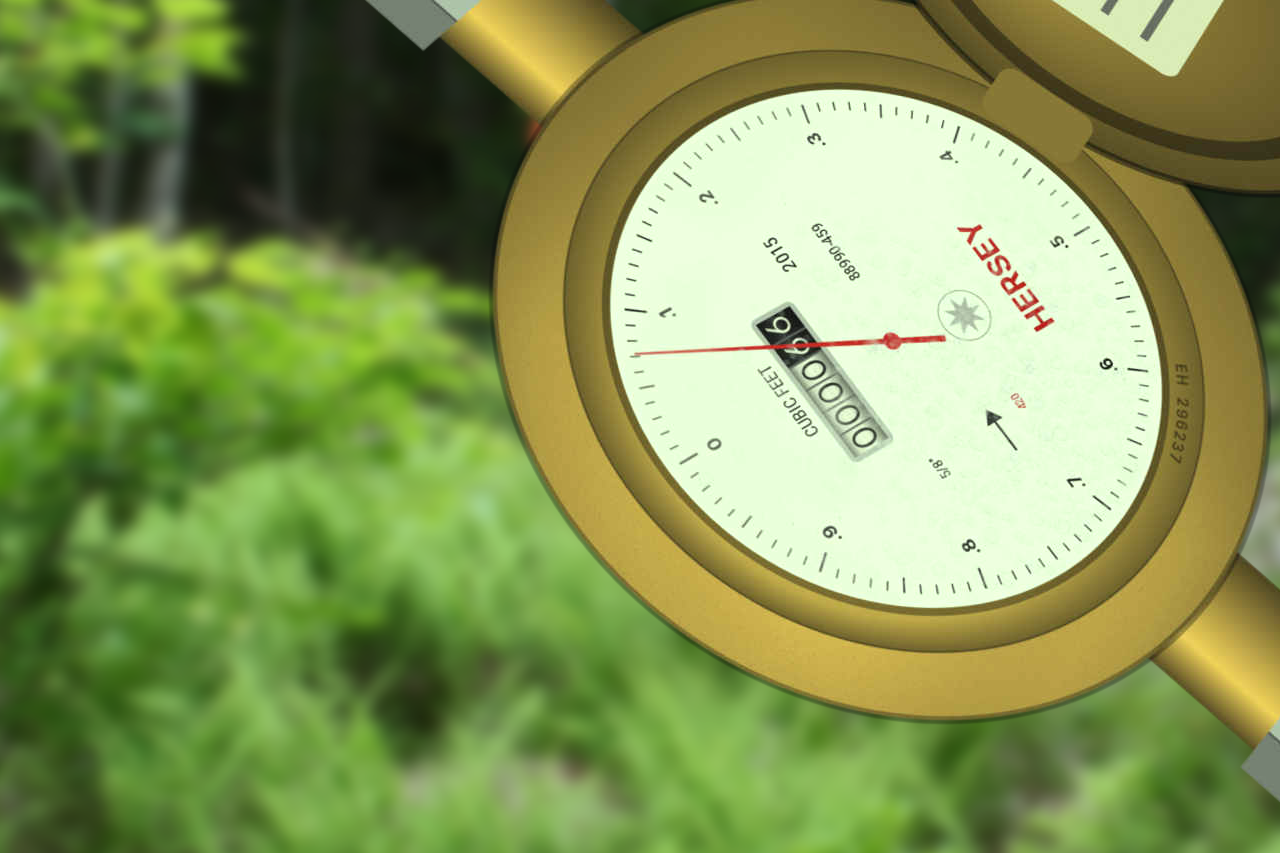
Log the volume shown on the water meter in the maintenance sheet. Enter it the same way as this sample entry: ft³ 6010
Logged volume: ft³ 66.07
